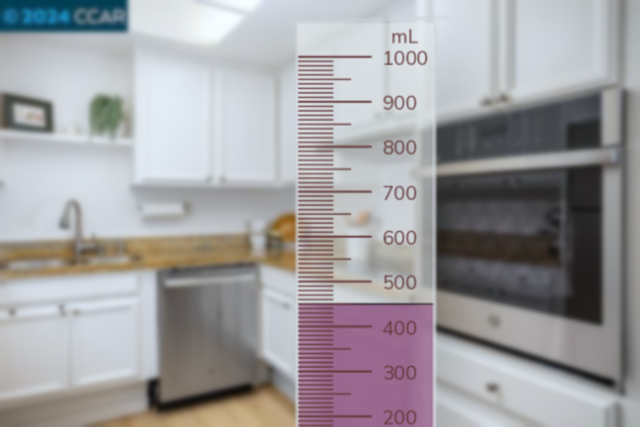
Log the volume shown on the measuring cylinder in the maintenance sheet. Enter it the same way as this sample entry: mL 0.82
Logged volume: mL 450
